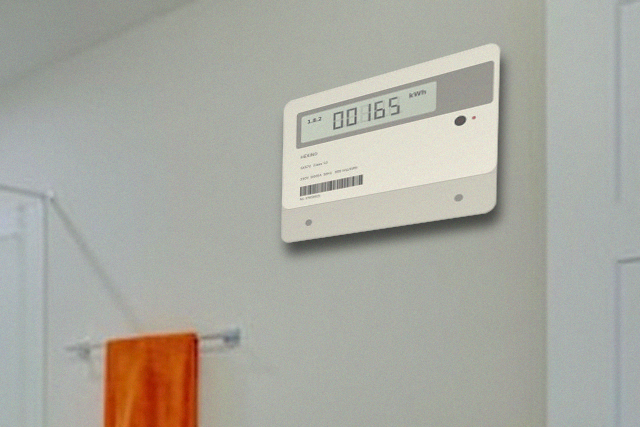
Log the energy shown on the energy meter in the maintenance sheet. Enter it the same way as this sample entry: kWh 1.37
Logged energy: kWh 165
